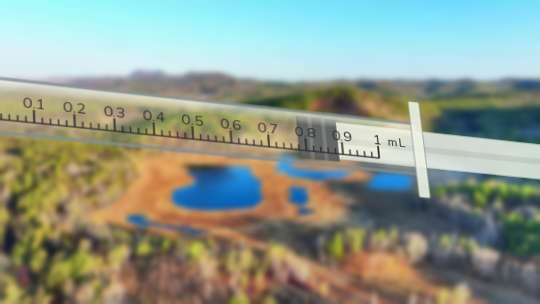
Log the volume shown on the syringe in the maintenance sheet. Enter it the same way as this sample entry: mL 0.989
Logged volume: mL 0.78
